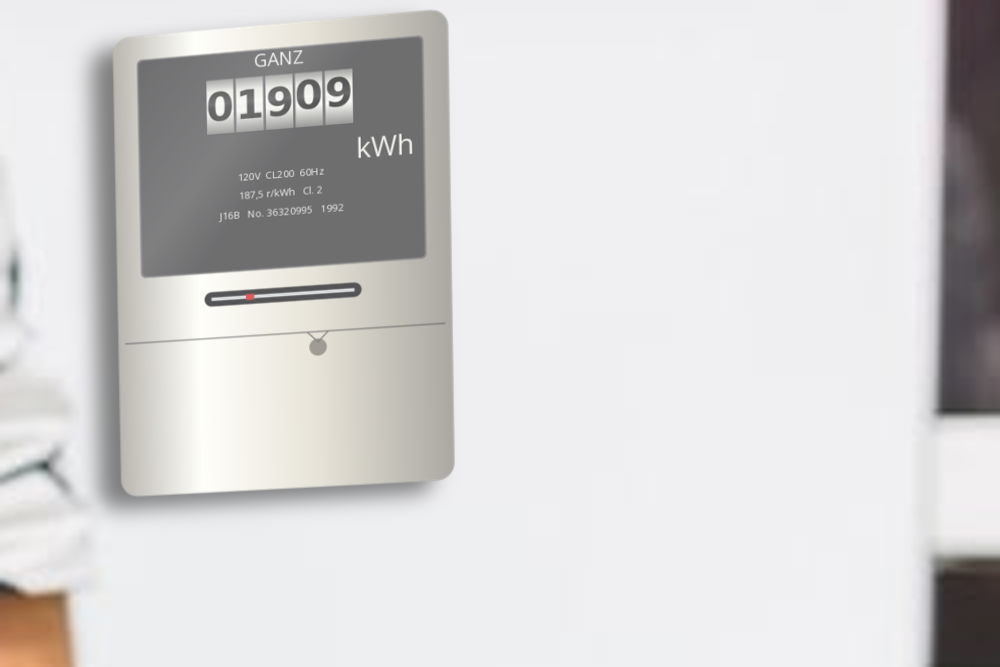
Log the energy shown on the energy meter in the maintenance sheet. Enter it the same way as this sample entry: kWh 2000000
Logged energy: kWh 1909
